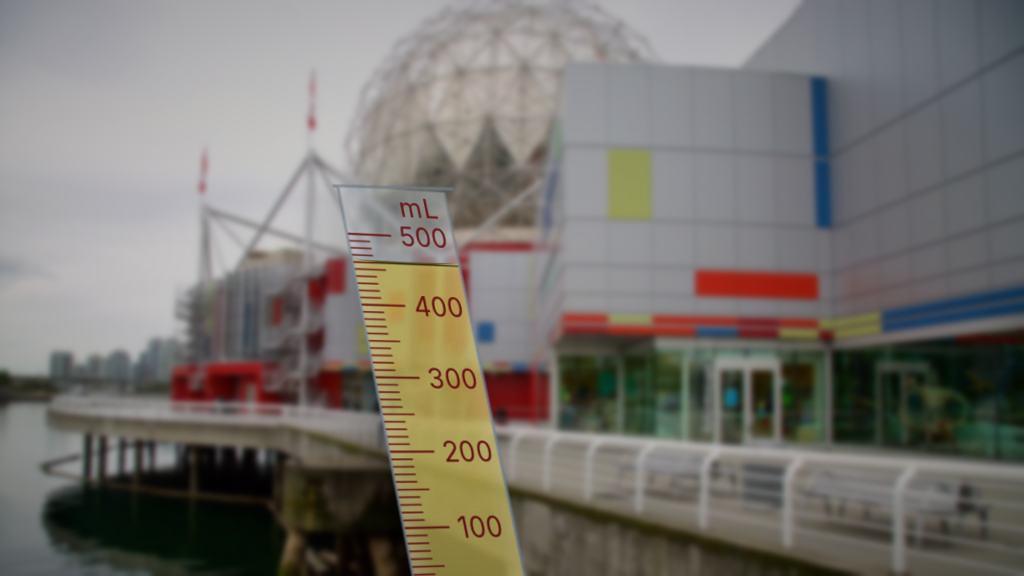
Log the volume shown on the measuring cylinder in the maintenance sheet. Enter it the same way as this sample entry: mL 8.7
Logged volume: mL 460
